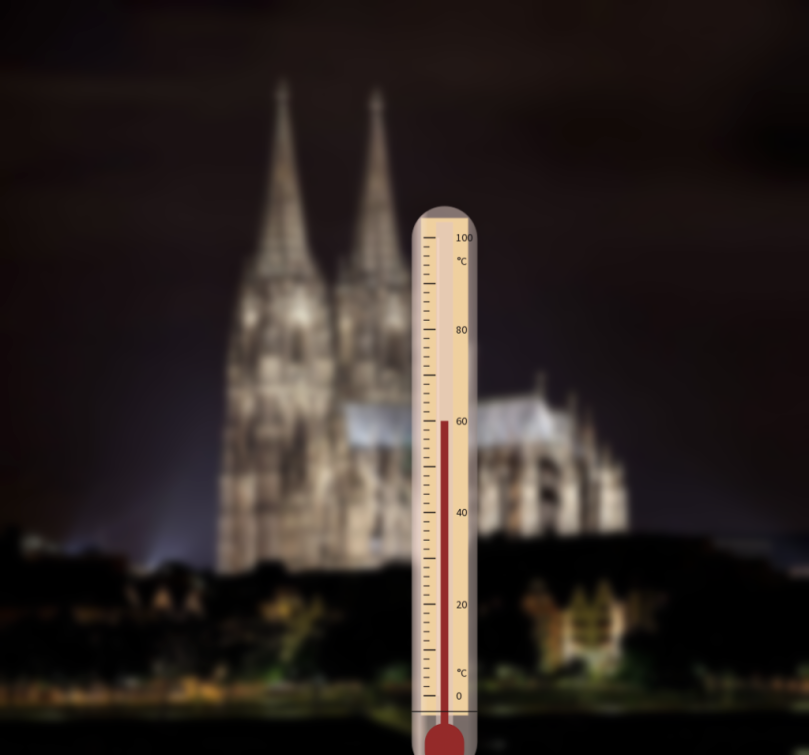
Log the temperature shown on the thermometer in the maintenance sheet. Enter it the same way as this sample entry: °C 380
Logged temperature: °C 60
